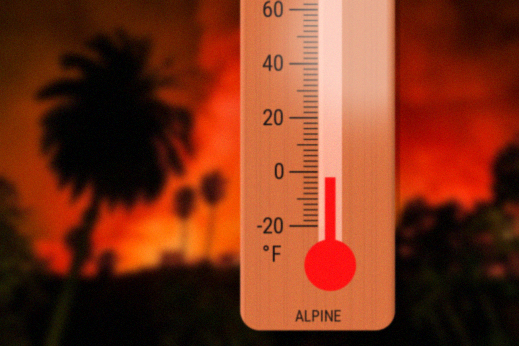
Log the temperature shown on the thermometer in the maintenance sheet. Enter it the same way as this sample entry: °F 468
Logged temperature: °F -2
